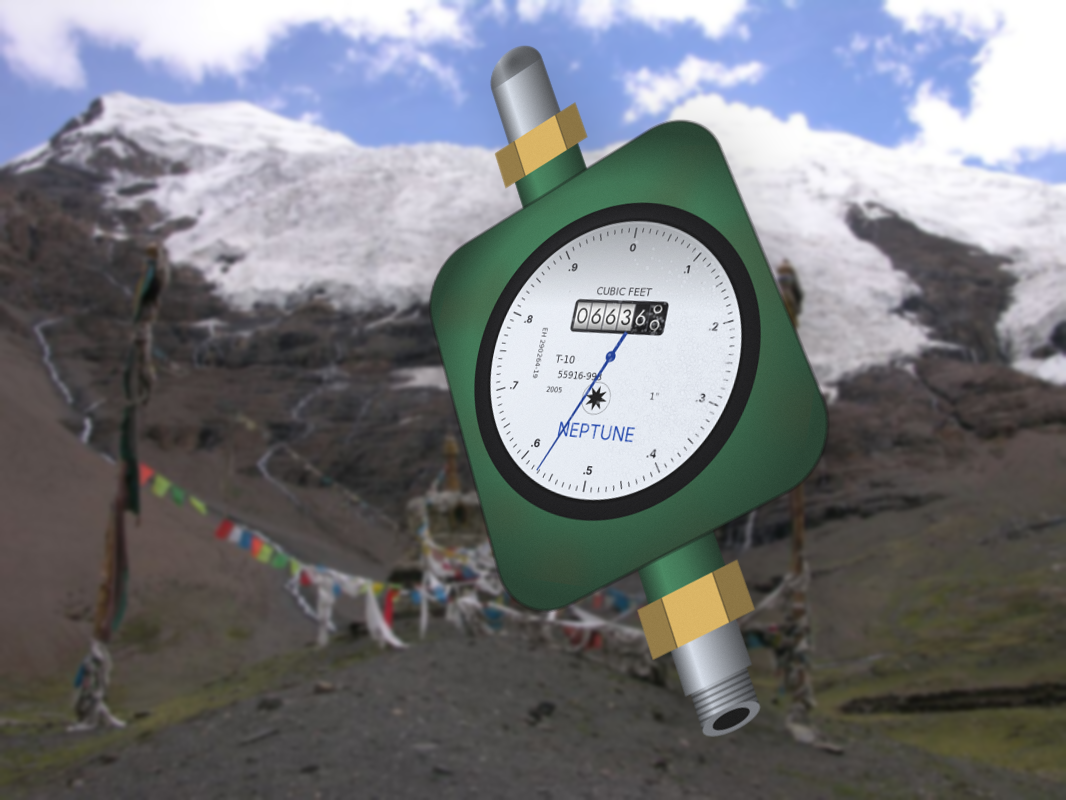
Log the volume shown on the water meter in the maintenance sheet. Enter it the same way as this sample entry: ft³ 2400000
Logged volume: ft³ 66368.57
